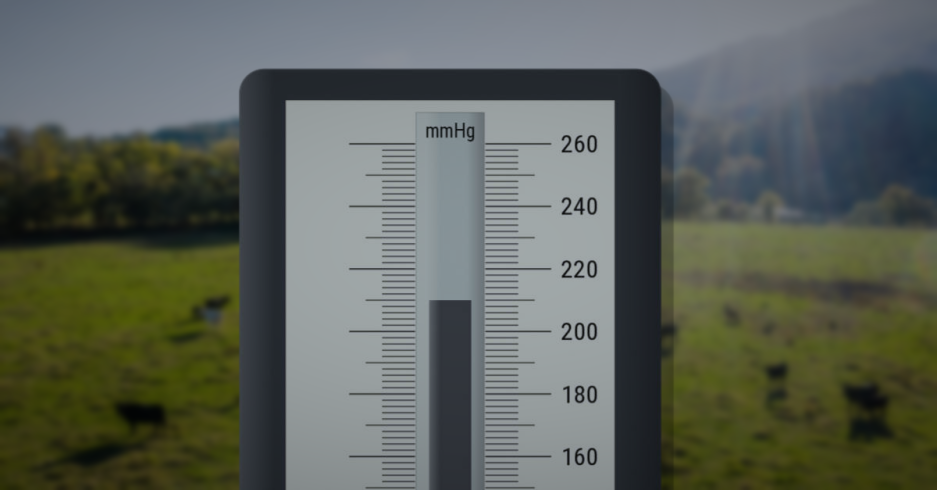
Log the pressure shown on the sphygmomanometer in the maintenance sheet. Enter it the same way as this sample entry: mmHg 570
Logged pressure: mmHg 210
